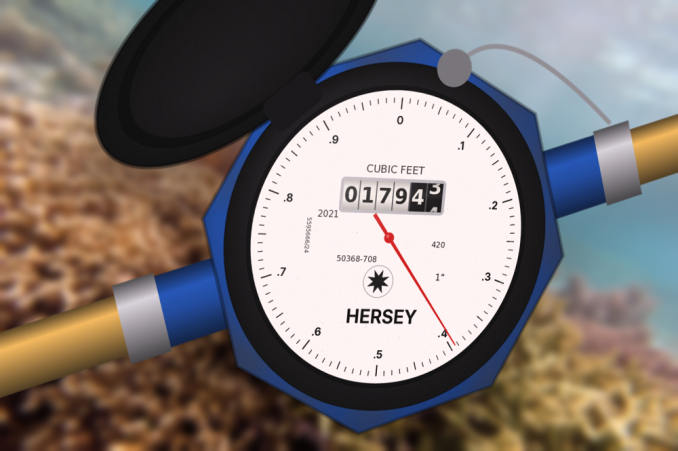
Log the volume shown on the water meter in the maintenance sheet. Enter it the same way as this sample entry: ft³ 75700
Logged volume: ft³ 17943.39
